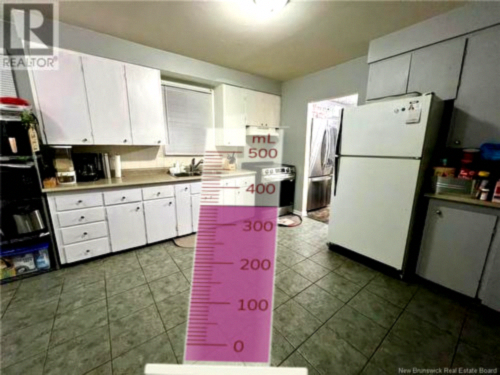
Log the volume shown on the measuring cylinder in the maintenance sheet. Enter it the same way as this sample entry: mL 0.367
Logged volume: mL 350
